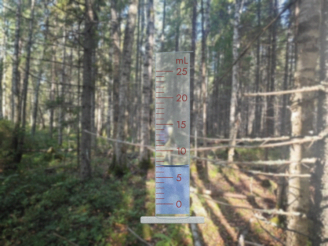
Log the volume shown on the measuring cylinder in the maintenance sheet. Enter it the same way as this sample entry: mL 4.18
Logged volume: mL 7
